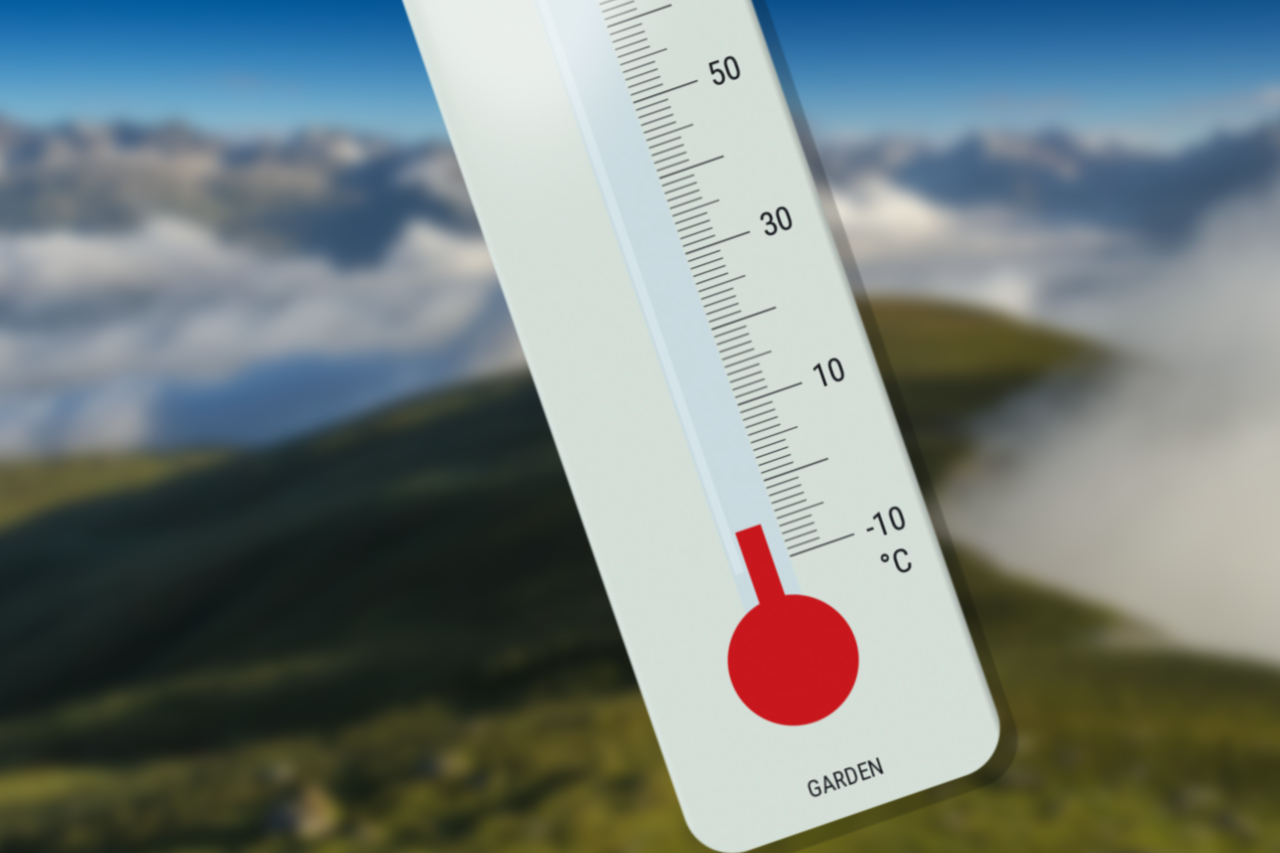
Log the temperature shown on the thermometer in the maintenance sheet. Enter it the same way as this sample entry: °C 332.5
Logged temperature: °C -5
